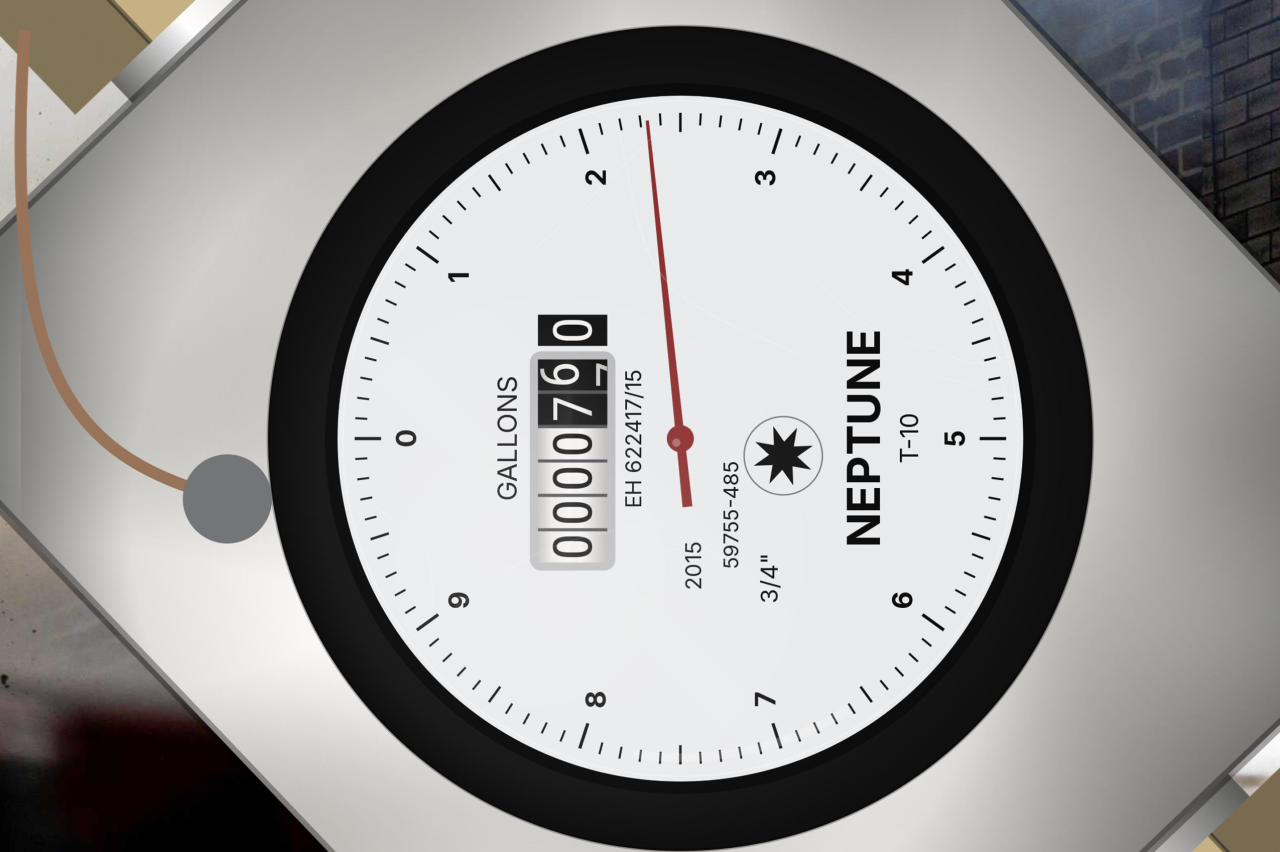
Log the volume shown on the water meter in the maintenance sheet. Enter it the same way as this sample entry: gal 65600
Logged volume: gal 762.3
